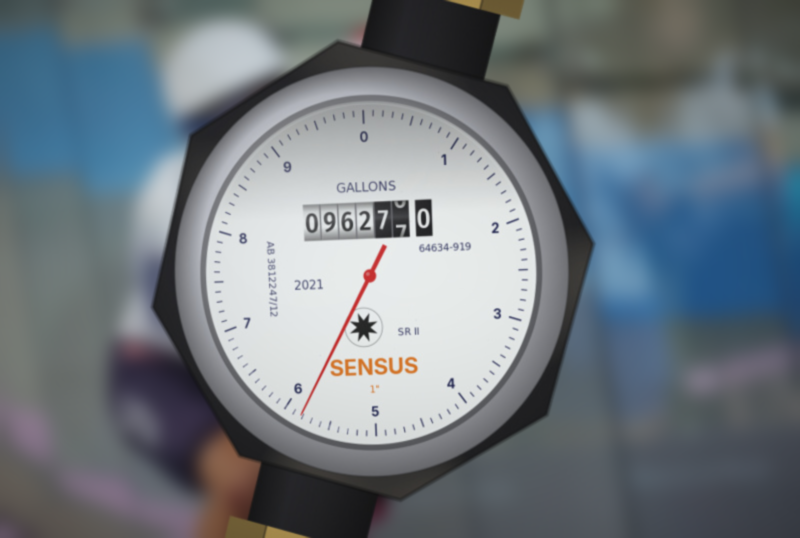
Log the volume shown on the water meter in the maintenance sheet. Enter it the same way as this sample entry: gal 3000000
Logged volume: gal 962765.8
